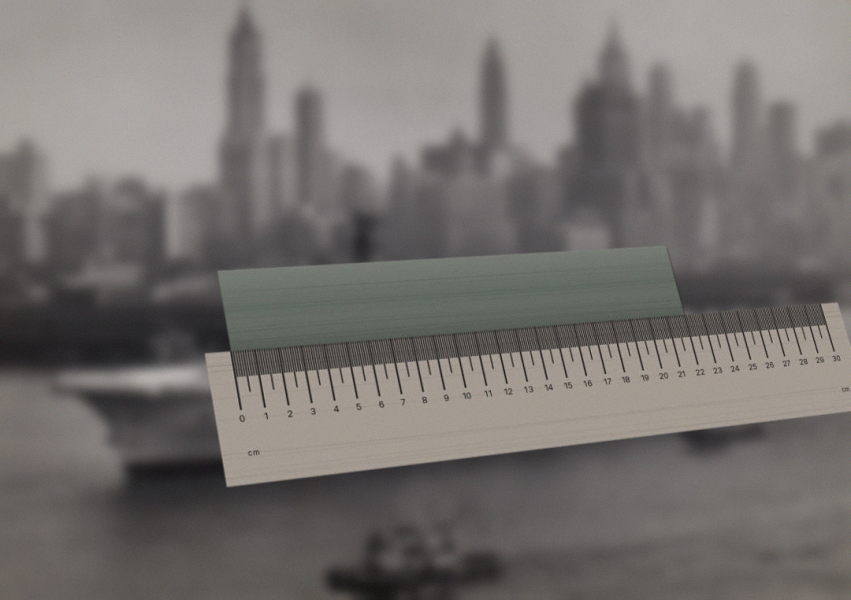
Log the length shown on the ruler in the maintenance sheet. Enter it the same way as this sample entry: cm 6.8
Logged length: cm 22
